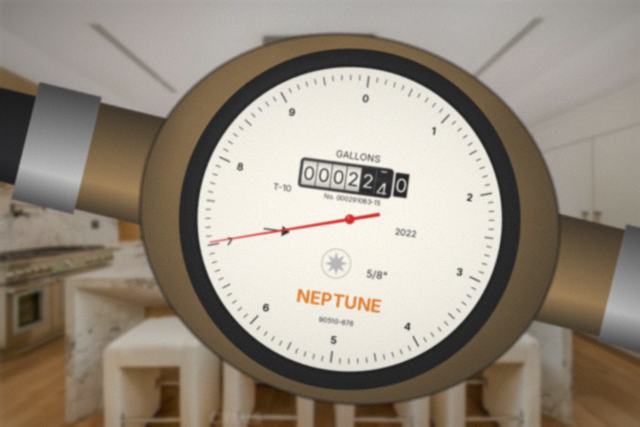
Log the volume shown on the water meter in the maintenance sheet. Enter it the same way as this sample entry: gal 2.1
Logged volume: gal 2237.0
